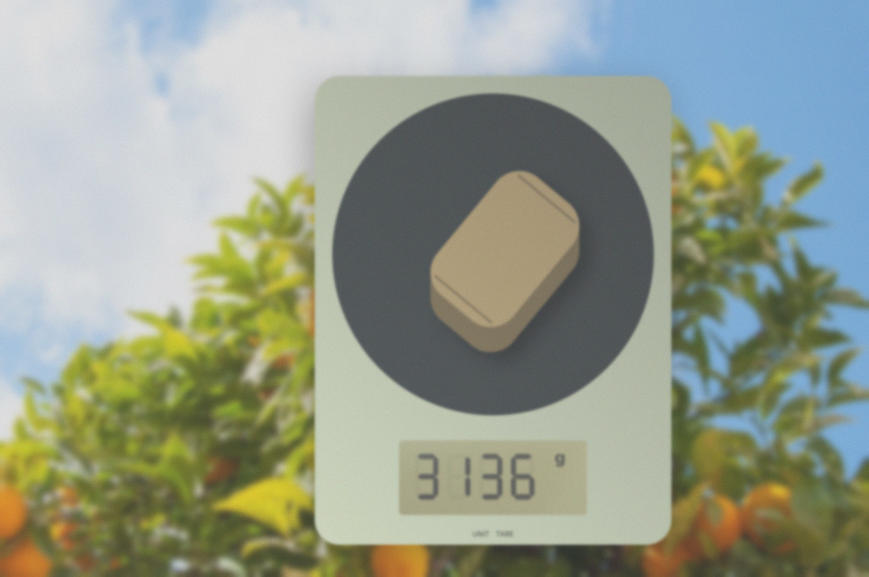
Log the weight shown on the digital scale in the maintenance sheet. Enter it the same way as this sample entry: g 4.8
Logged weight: g 3136
